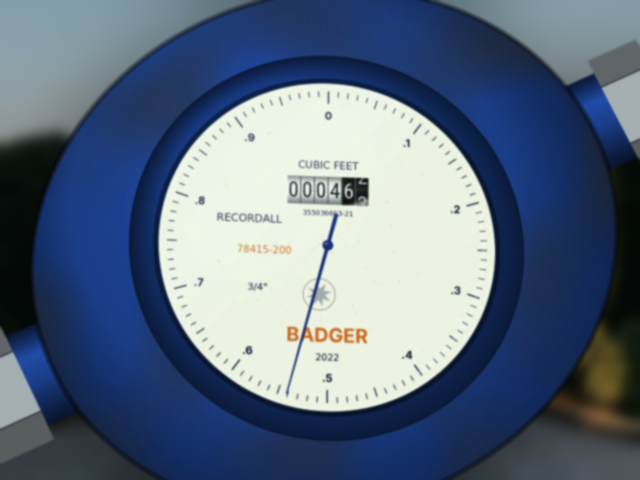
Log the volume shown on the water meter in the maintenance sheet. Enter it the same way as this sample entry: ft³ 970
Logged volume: ft³ 462.54
